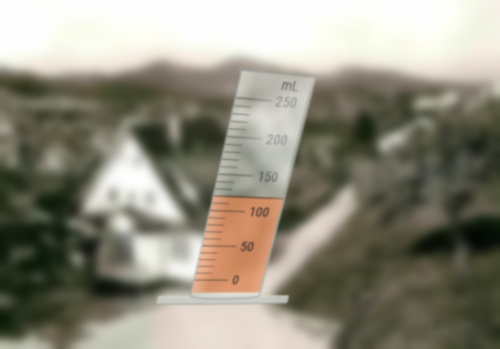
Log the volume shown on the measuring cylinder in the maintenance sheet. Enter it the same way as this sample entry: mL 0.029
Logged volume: mL 120
